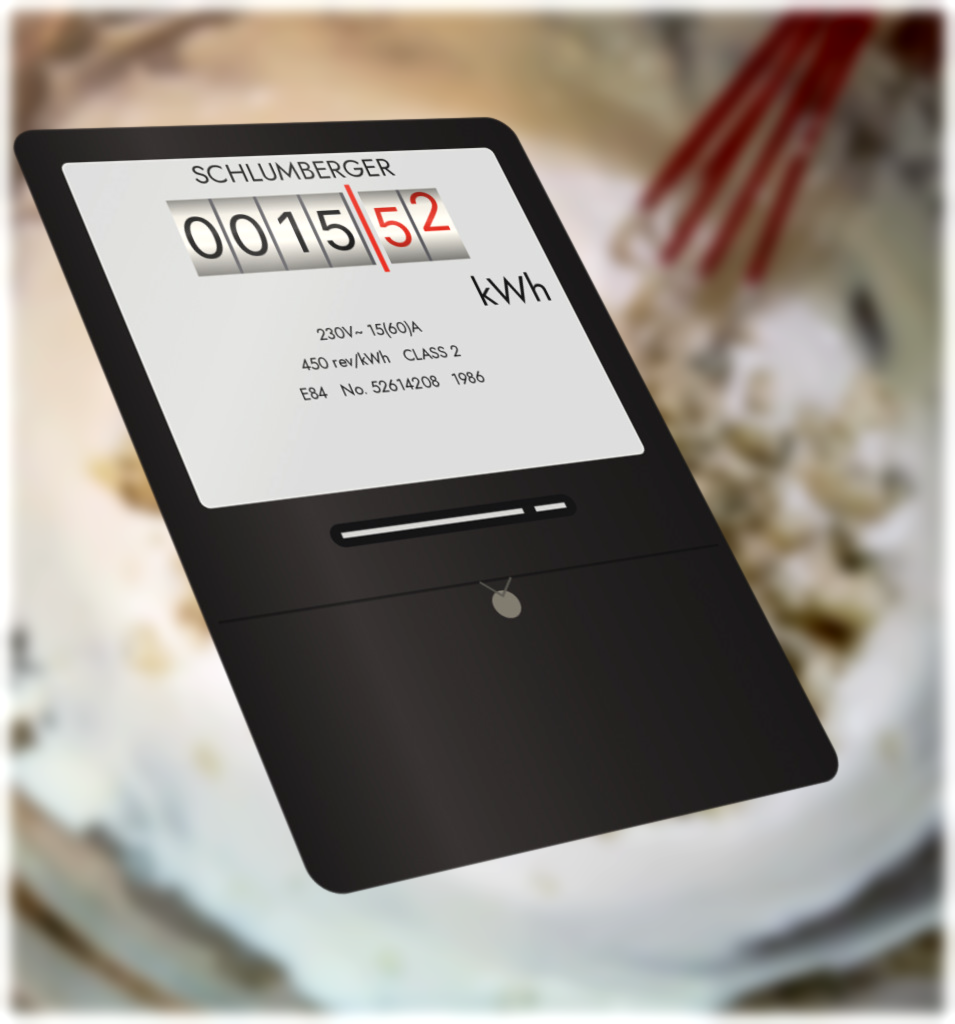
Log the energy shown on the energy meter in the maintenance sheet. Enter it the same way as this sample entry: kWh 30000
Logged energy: kWh 15.52
